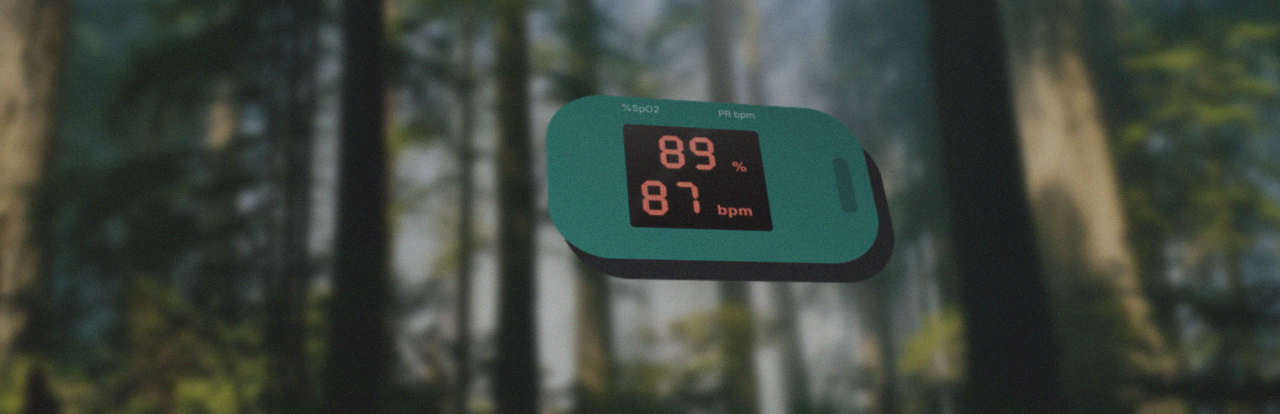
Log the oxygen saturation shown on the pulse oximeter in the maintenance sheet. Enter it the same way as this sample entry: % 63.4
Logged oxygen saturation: % 89
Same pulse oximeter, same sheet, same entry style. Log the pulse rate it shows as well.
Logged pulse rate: bpm 87
